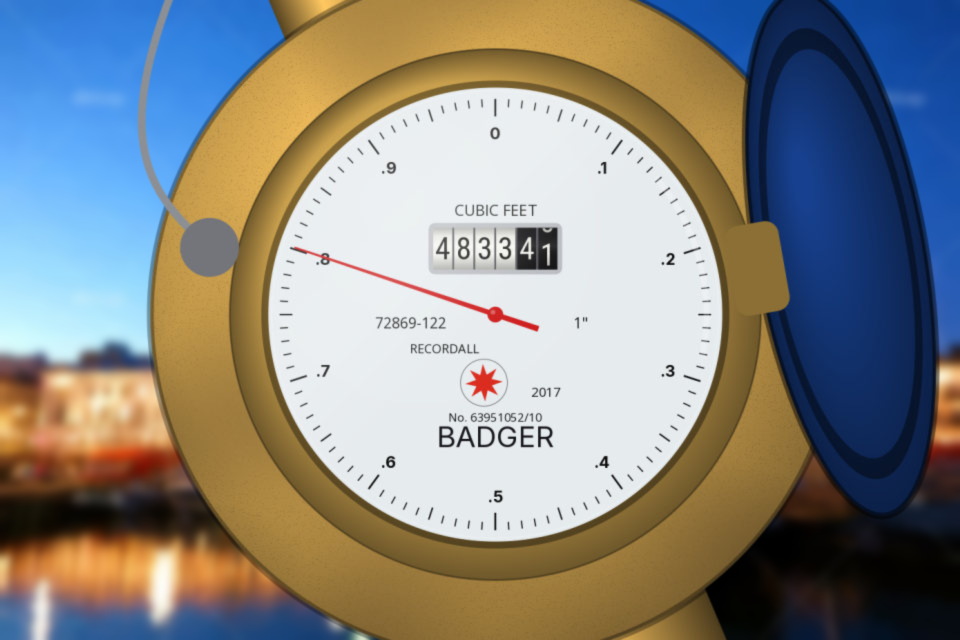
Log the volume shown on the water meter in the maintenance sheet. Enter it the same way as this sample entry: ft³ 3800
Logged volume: ft³ 483340.80
